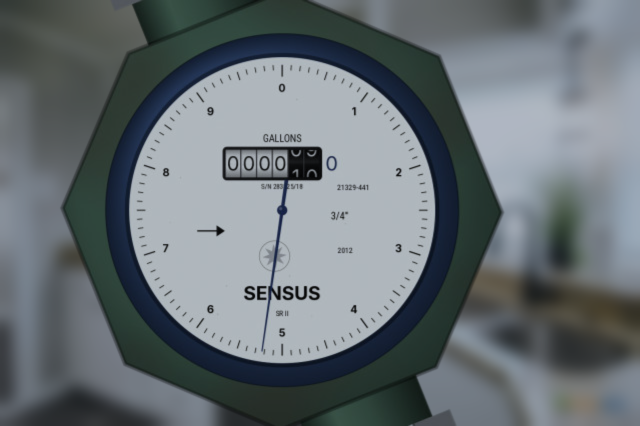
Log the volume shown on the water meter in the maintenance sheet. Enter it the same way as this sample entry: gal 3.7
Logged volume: gal 95.2
